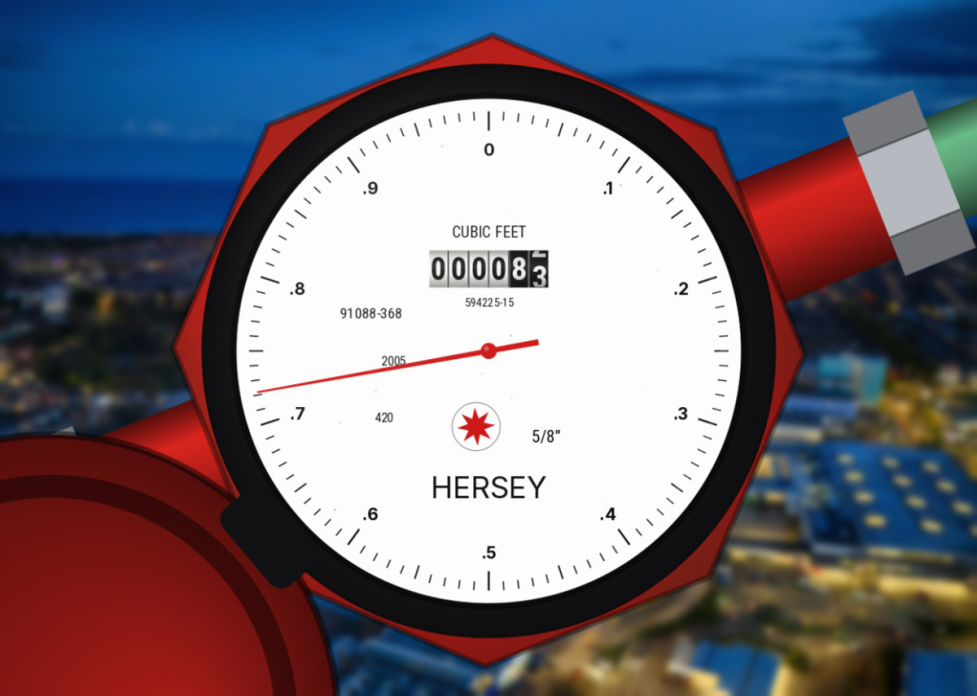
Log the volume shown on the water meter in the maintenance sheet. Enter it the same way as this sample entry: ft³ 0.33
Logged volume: ft³ 82.72
